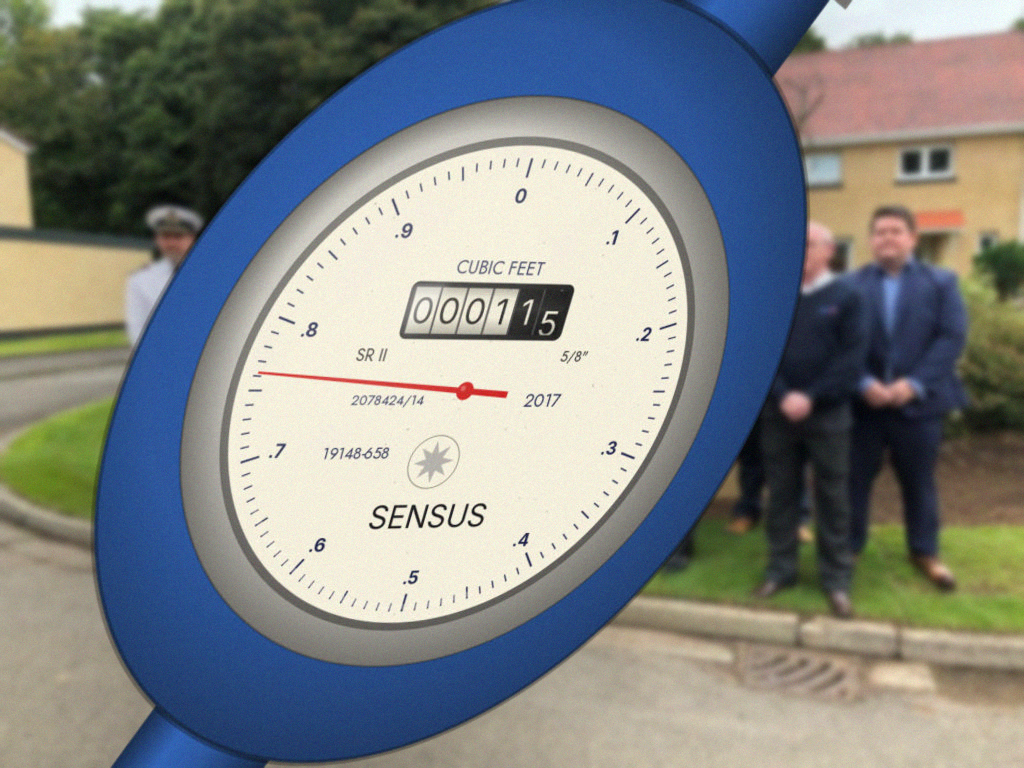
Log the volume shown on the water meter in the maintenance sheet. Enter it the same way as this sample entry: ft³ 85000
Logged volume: ft³ 114.76
